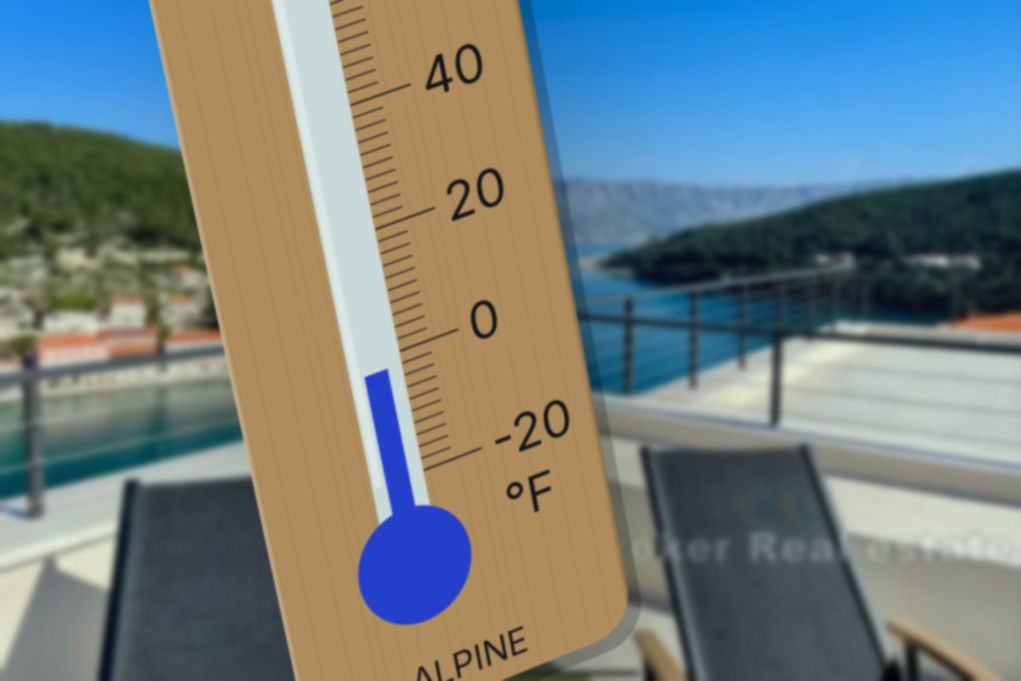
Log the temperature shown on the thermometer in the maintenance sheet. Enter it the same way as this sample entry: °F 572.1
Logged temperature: °F -2
